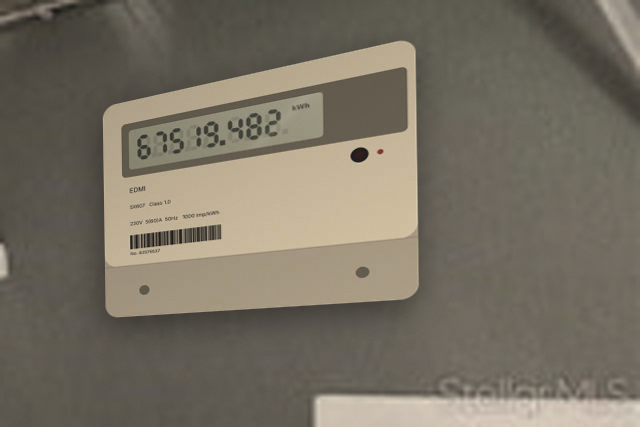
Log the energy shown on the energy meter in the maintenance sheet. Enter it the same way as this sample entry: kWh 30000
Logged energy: kWh 67519.482
